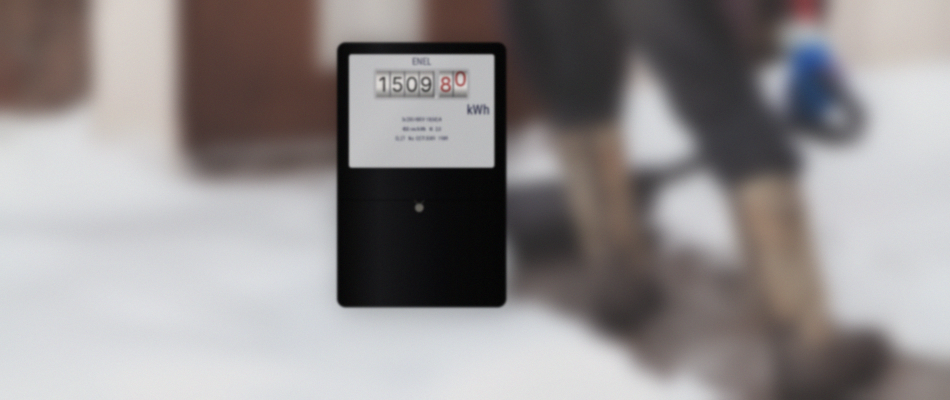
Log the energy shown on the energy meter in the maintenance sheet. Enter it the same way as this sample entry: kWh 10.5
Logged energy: kWh 1509.80
